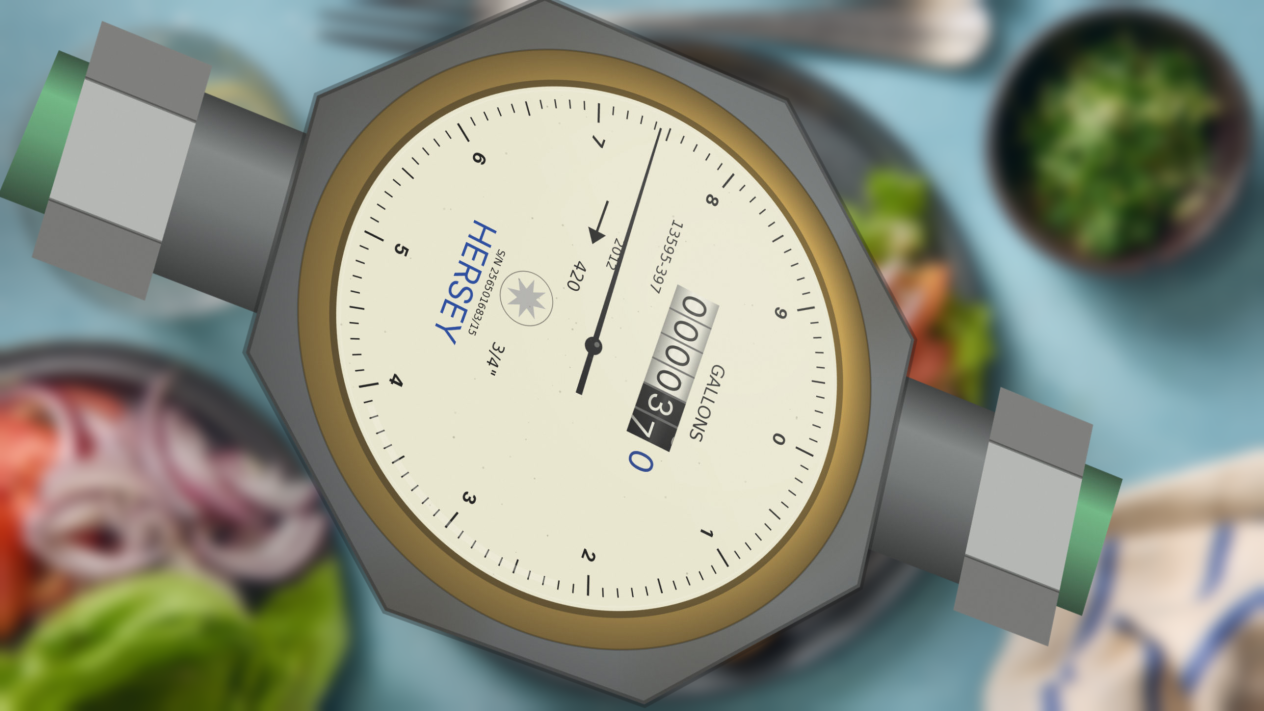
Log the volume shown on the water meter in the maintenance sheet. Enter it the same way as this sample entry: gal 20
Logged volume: gal 367.4
